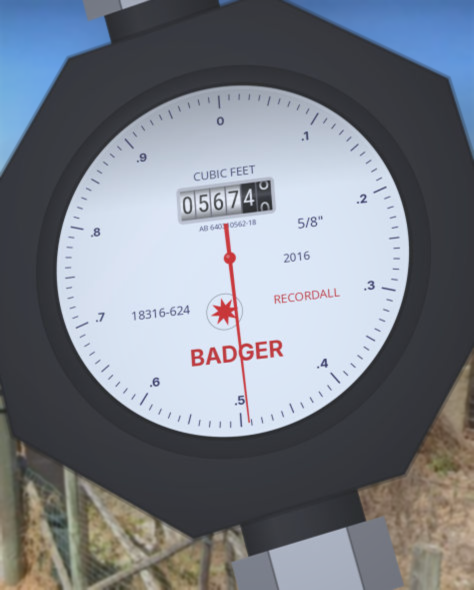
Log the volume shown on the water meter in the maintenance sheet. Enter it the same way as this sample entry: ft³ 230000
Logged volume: ft³ 56748.49
